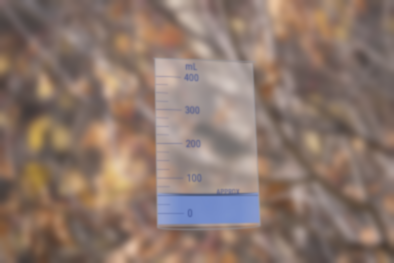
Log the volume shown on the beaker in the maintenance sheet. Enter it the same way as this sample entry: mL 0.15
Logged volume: mL 50
